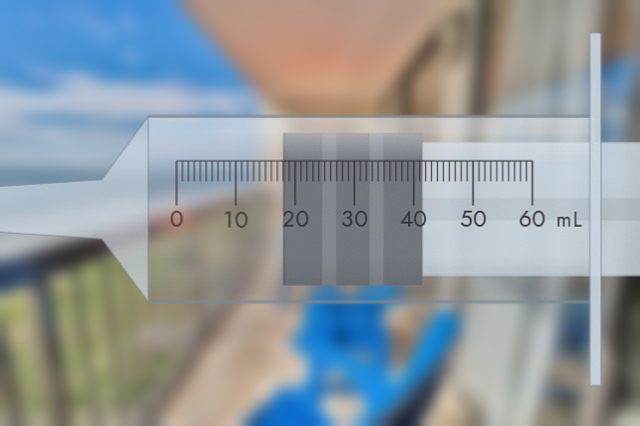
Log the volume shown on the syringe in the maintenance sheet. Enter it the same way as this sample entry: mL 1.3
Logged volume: mL 18
